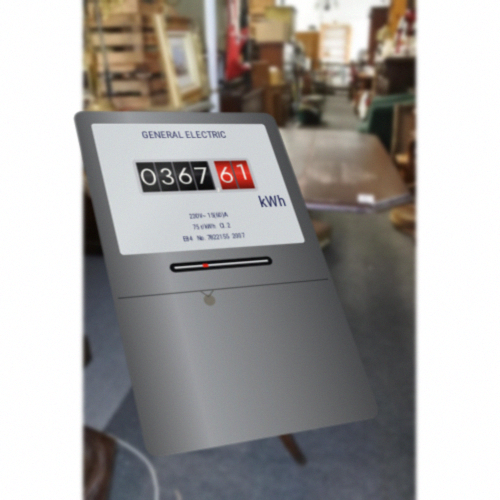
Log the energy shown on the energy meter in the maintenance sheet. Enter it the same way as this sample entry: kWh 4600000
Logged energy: kWh 367.61
